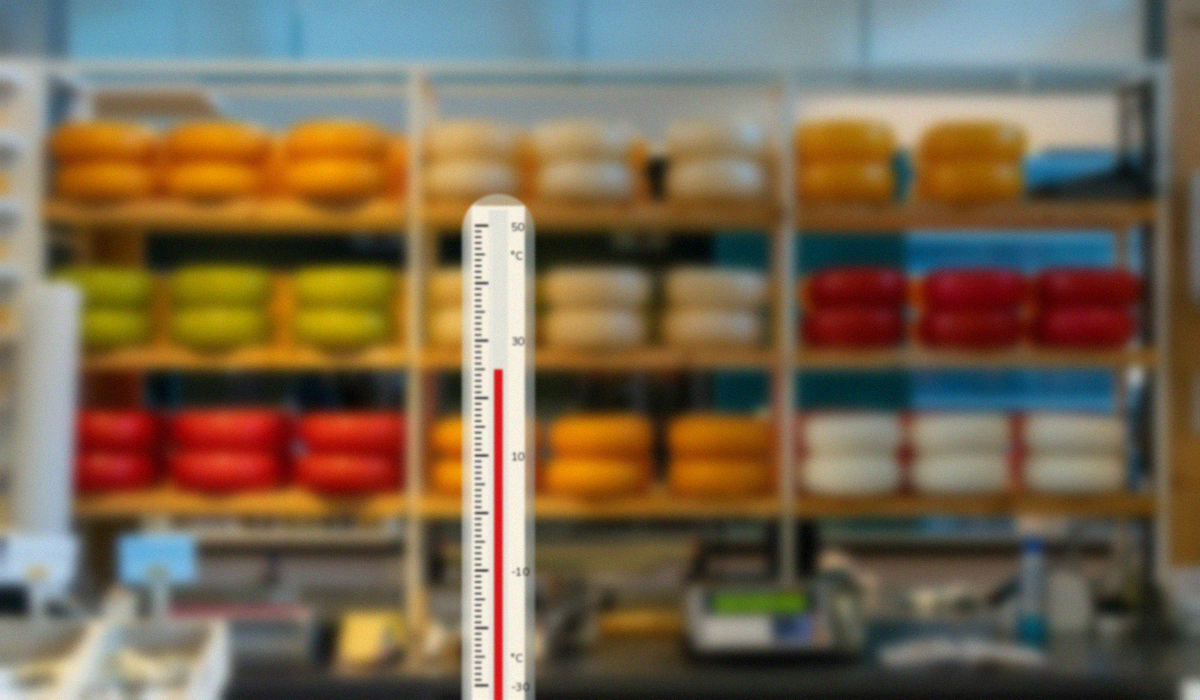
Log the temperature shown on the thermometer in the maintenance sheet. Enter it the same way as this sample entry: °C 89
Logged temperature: °C 25
